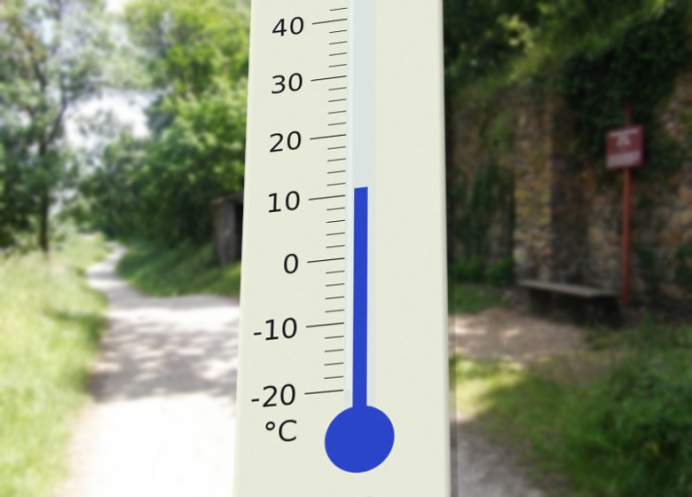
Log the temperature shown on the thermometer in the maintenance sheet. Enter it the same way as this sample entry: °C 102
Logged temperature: °C 11
